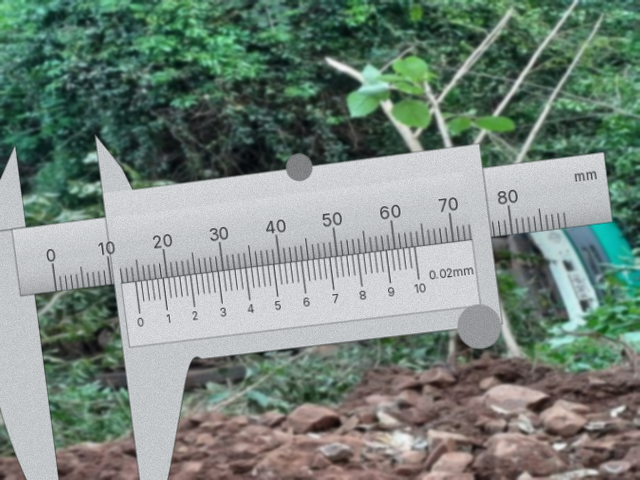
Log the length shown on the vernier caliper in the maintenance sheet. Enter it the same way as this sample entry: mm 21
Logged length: mm 14.4
